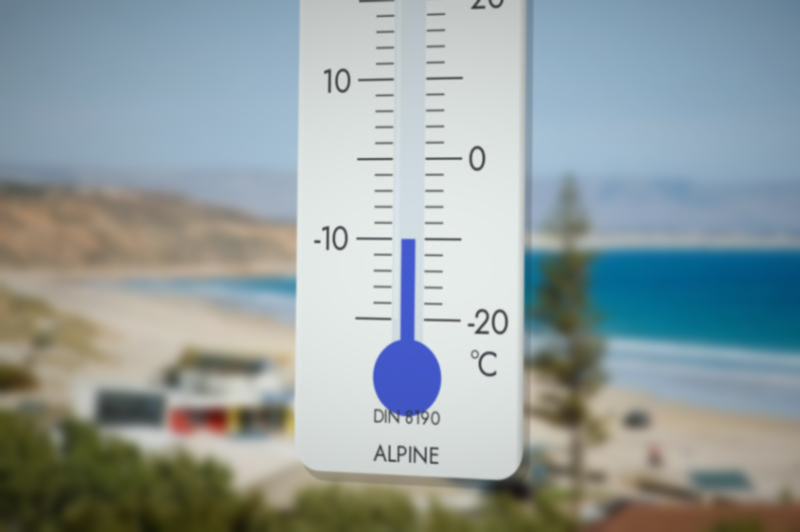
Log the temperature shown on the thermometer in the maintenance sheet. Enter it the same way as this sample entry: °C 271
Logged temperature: °C -10
